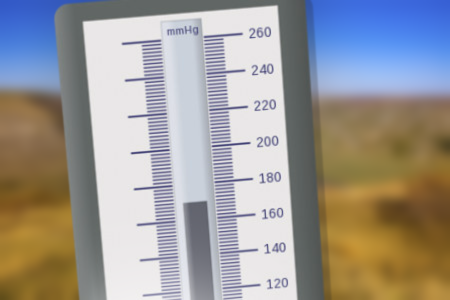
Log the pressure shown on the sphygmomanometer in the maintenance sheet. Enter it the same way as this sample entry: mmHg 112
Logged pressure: mmHg 170
